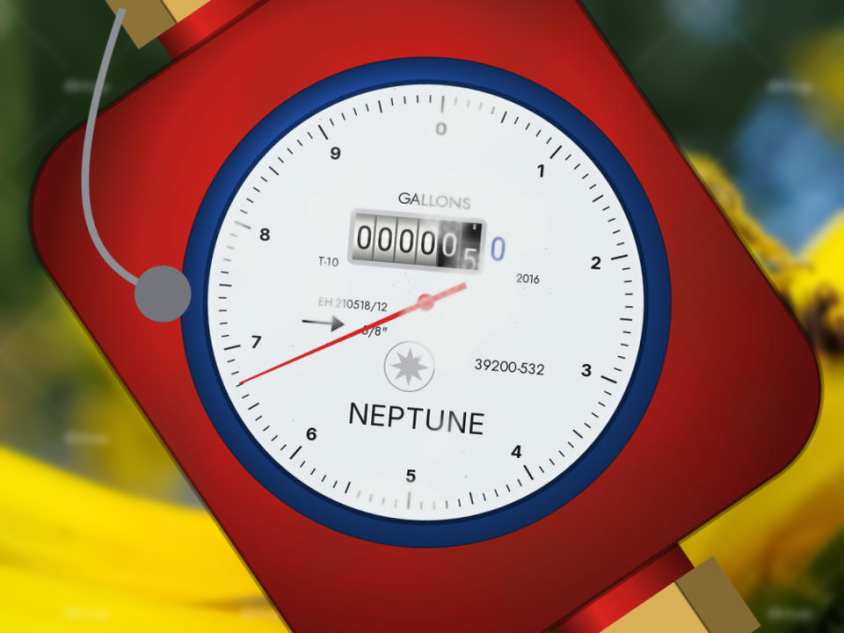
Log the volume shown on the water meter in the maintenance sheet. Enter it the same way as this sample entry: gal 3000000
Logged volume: gal 46.7
